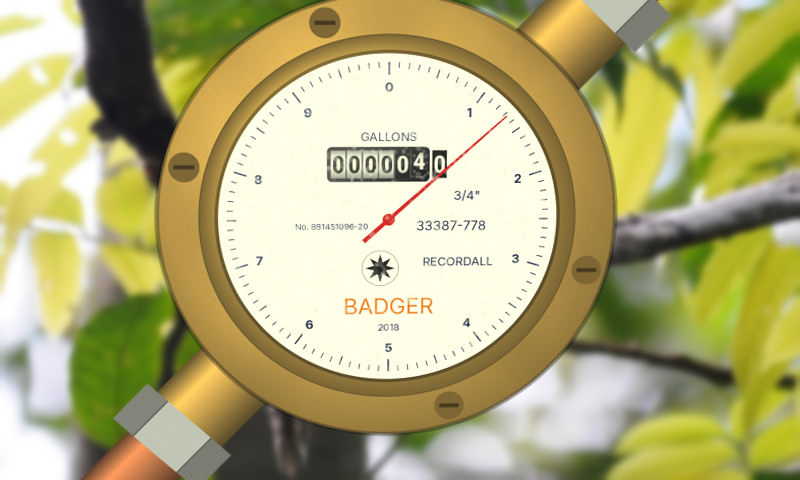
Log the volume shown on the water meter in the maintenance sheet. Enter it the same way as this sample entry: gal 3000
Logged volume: gal 41.3
